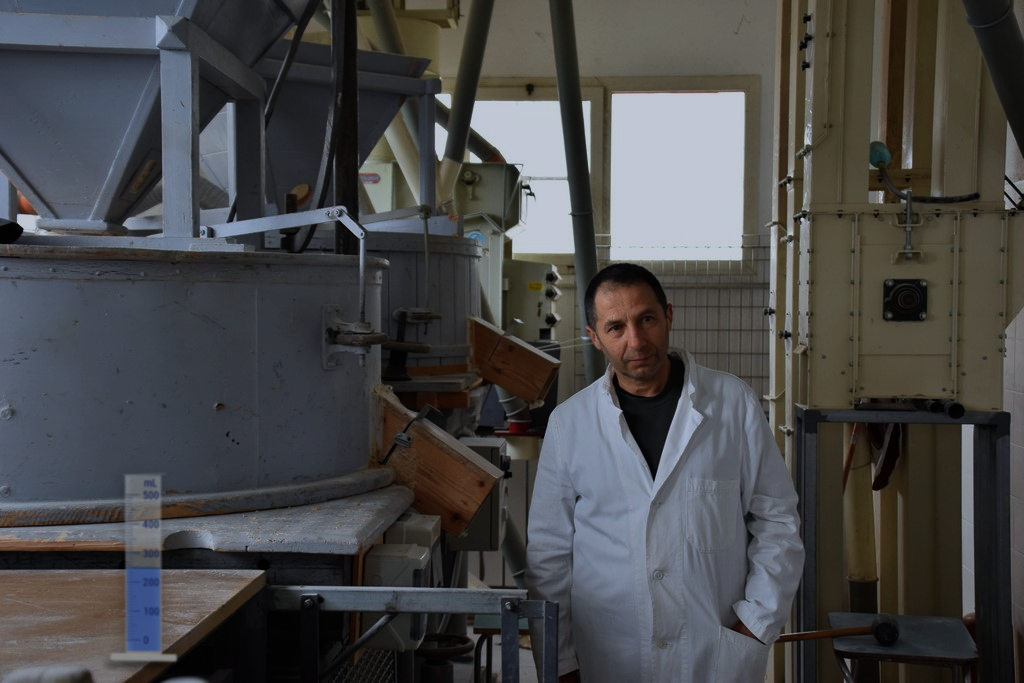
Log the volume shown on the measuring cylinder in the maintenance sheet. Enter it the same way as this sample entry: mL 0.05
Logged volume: mL 250
